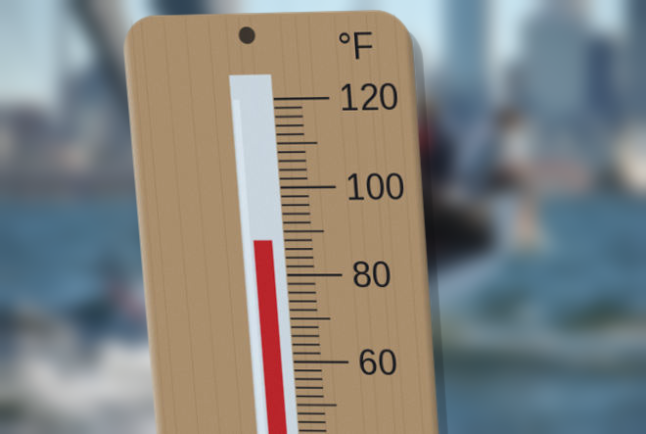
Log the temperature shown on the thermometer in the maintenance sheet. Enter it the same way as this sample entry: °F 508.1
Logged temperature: °F 88
